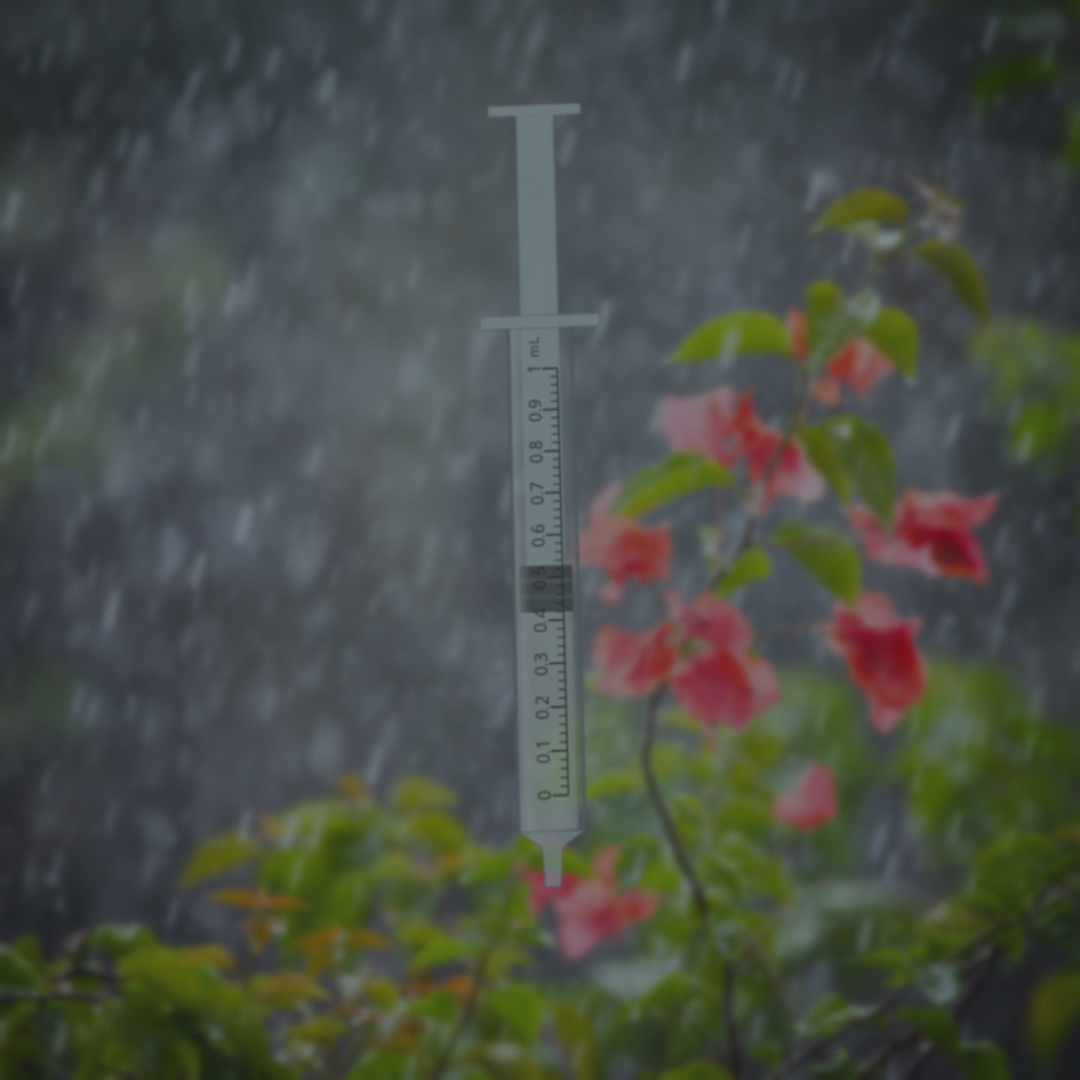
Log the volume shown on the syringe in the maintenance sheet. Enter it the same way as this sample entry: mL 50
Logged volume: mL 0.42
